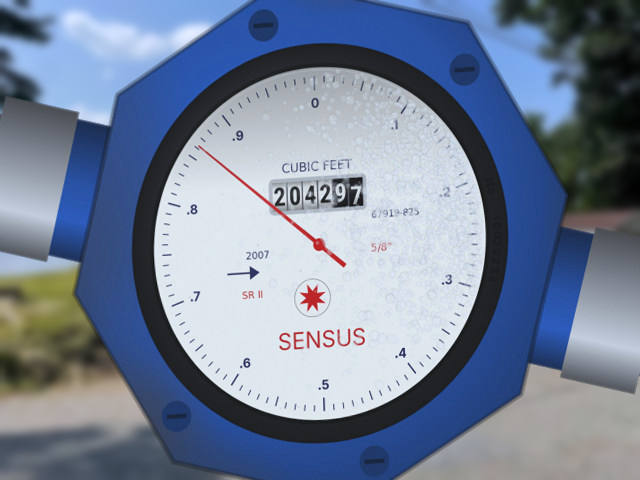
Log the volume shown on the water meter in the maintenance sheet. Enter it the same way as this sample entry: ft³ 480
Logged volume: ft³ 204296.86
